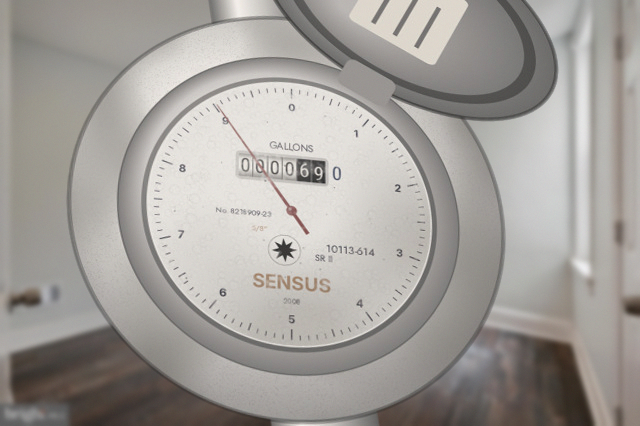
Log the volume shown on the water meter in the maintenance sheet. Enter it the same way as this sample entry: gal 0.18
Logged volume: gal 689.0
